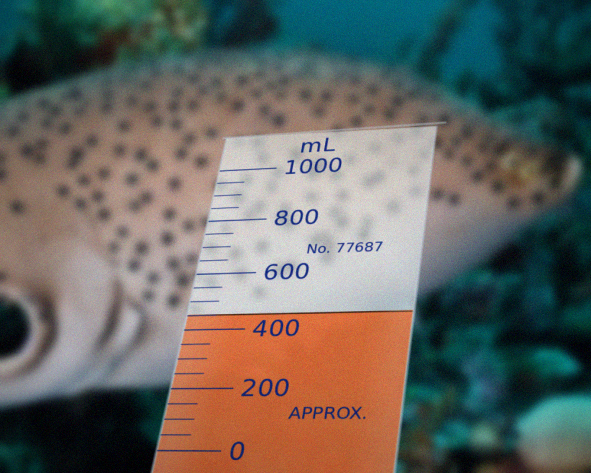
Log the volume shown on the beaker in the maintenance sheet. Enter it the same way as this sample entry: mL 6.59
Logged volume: mL 450
